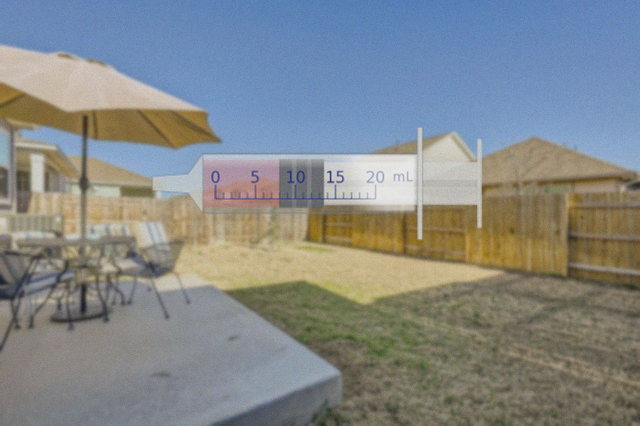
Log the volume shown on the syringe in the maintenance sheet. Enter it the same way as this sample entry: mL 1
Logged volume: mL 8
